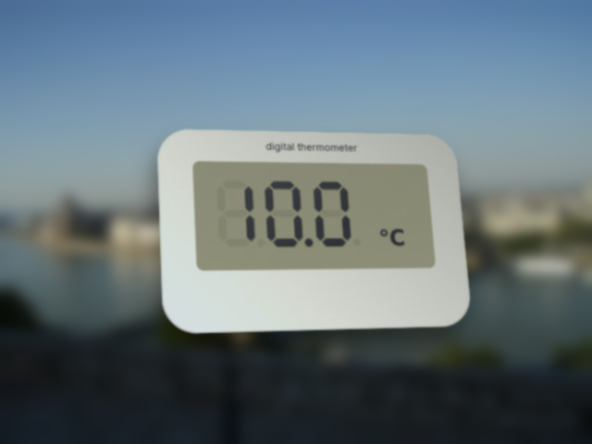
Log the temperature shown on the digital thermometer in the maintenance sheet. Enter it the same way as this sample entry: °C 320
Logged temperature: °C 10.0
